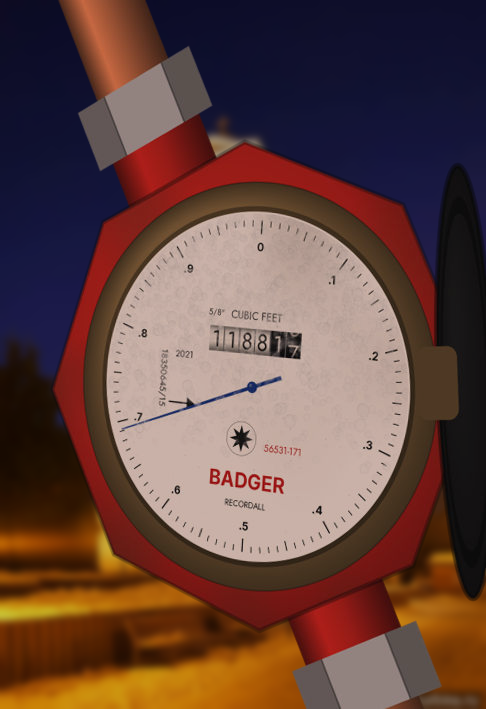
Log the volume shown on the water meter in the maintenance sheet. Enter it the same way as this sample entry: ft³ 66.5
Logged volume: ft³ 118816.69
